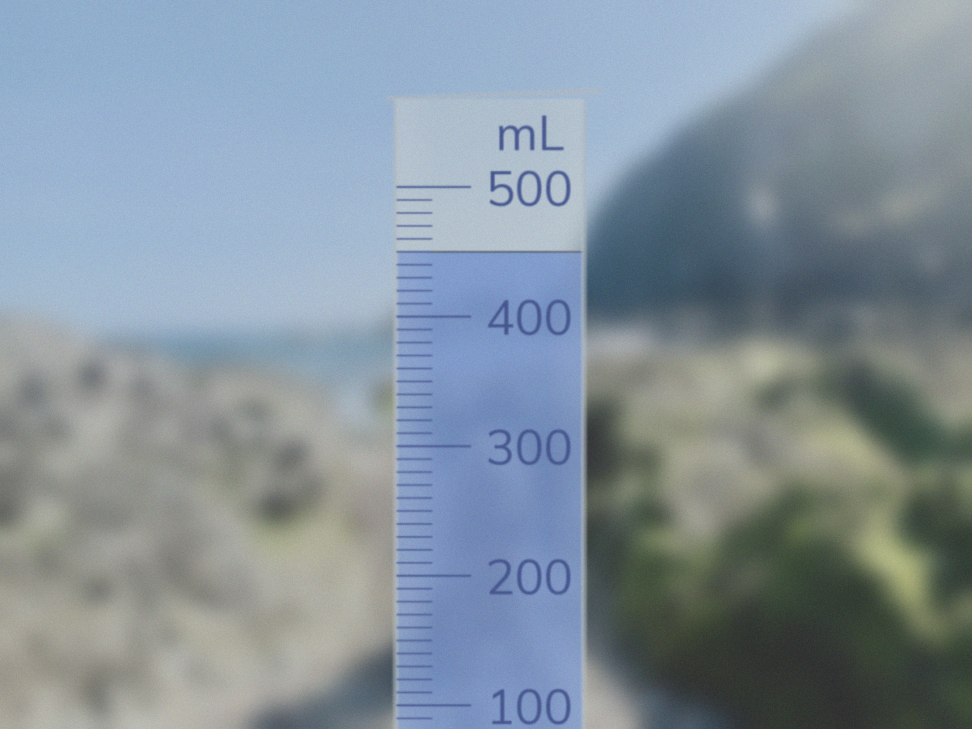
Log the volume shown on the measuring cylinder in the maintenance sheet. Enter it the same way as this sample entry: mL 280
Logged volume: mL 450
